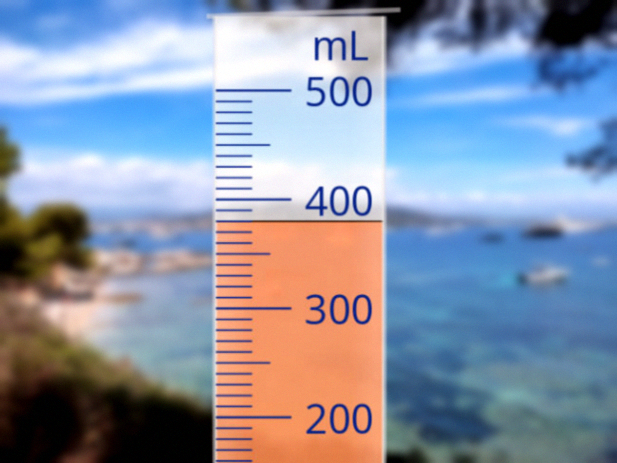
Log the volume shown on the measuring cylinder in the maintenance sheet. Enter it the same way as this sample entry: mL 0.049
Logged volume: mL 380
